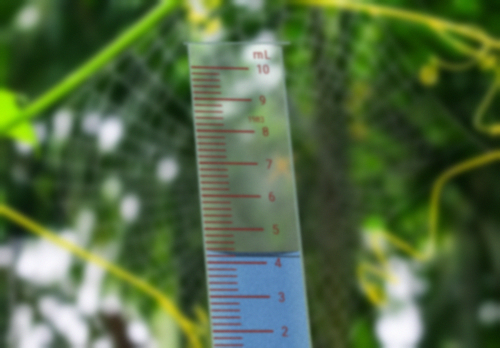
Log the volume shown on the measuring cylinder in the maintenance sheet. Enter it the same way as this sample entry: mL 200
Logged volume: mL 4.2
